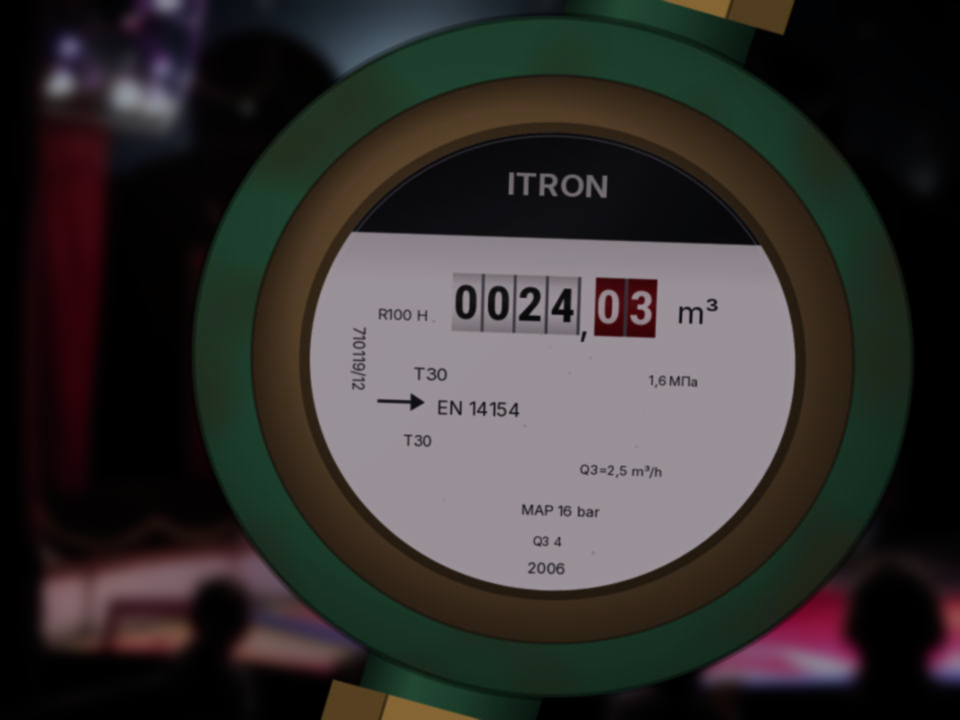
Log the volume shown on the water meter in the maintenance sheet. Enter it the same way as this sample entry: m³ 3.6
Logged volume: m³ 24.03
